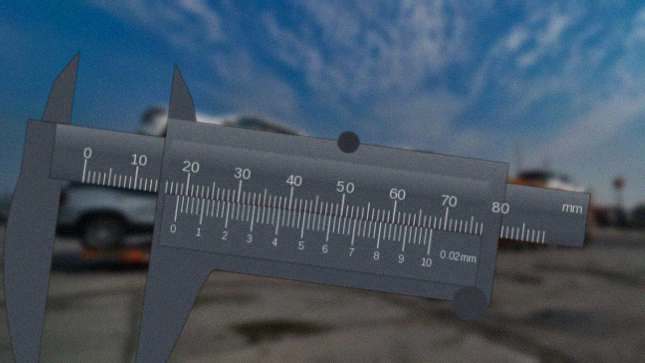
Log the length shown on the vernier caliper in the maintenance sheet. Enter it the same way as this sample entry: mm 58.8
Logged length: mm 18.5
